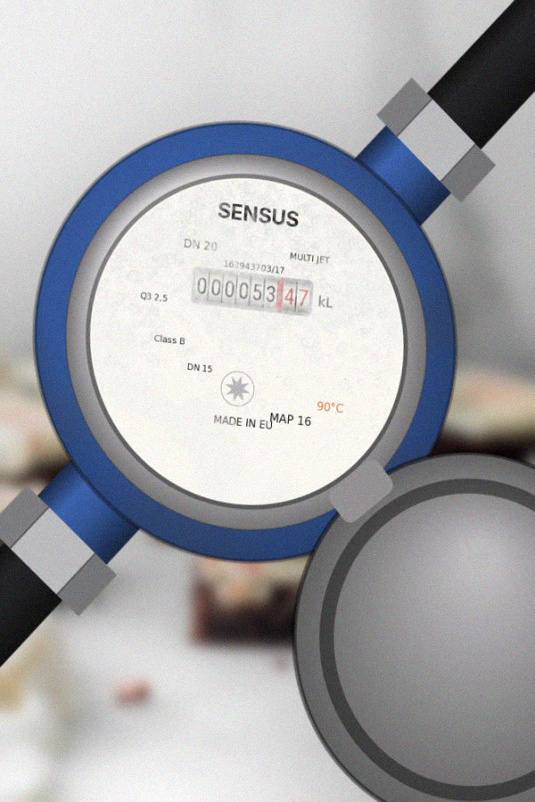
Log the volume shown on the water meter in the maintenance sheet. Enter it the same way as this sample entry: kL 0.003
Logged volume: kL 53.47
